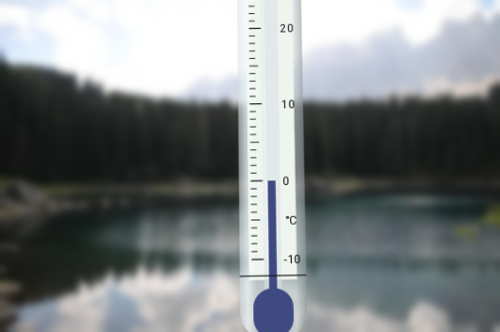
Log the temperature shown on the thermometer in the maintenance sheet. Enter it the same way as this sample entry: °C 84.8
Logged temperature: °C 0
